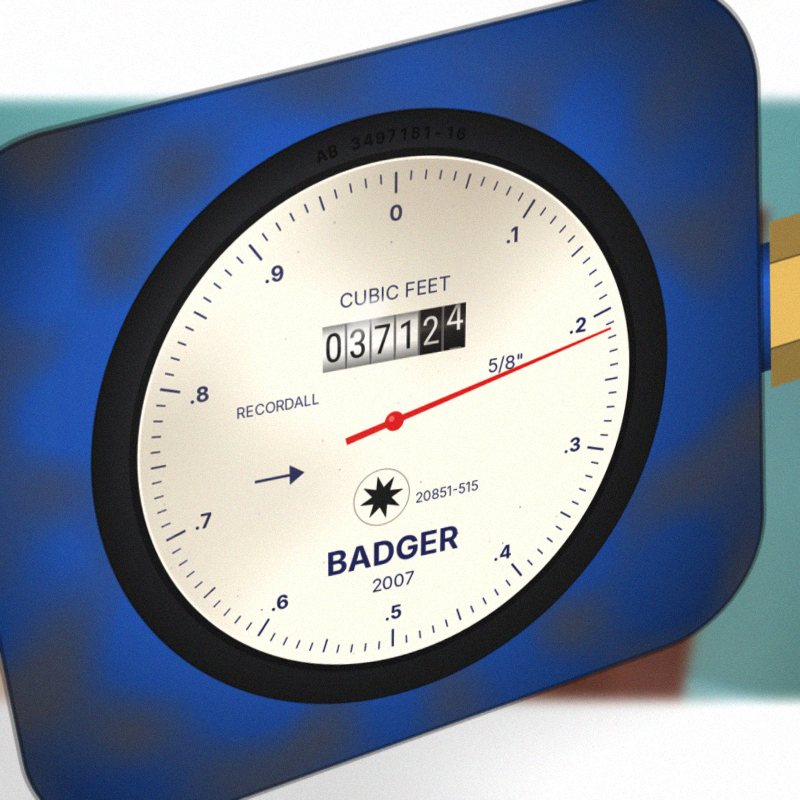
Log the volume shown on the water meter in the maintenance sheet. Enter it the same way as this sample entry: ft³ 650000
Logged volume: ft³ 37124.21
